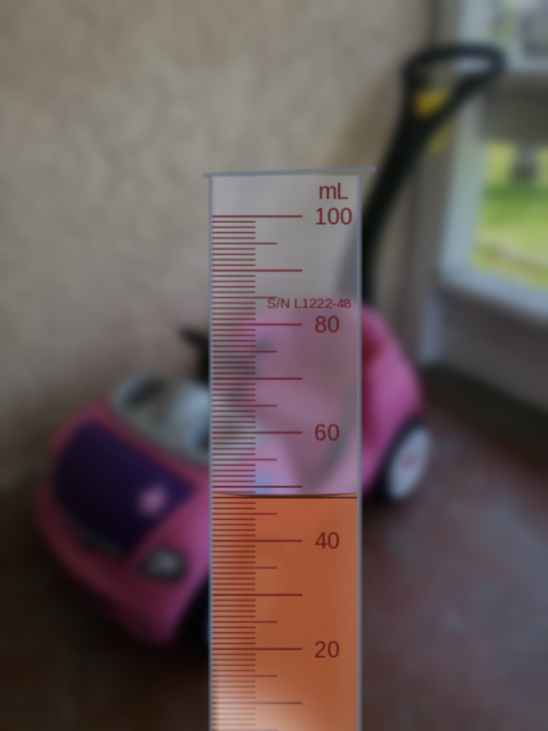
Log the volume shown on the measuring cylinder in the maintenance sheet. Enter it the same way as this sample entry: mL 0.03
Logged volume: mL 48
